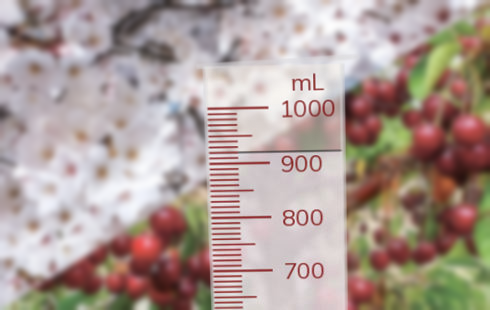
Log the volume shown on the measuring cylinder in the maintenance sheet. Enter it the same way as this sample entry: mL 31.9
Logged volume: mL 920
